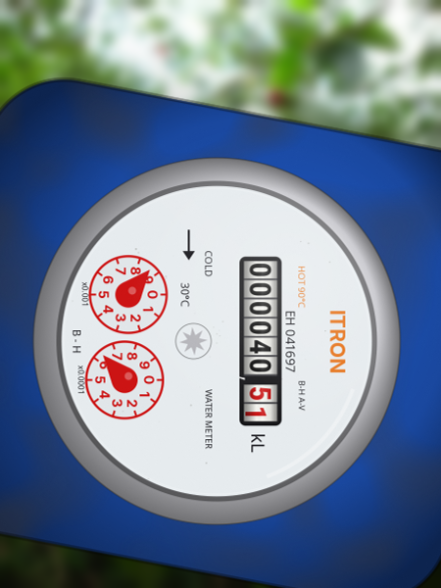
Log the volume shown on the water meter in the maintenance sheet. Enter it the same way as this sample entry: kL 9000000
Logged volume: kL 40.5086
